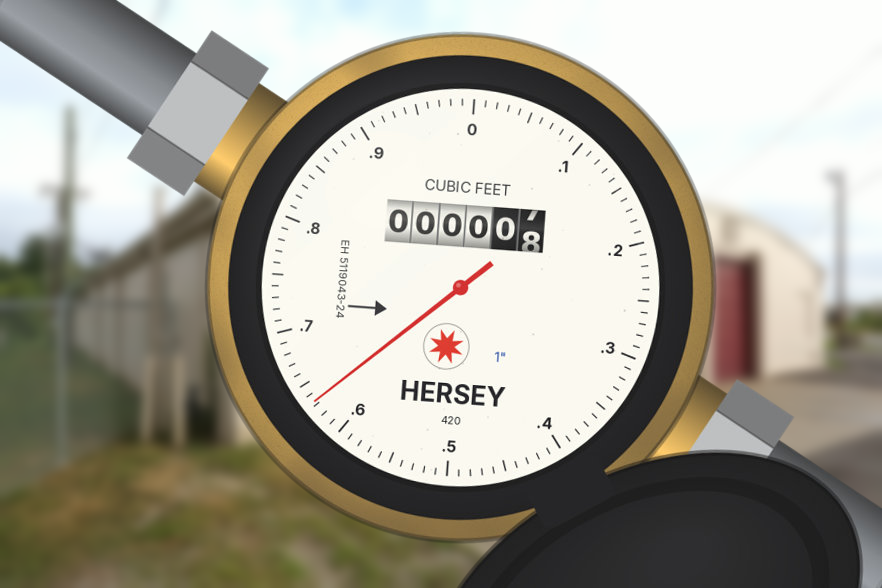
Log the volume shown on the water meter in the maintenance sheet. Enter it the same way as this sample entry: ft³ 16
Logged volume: ft³ 7.63
